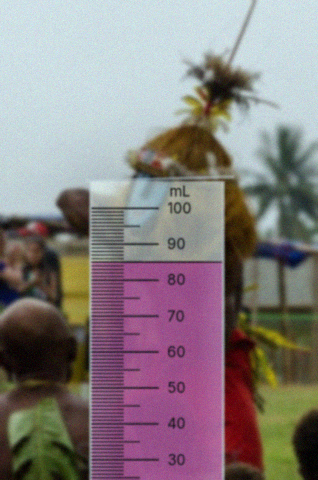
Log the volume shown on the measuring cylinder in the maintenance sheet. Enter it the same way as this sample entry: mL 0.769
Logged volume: mL 85
